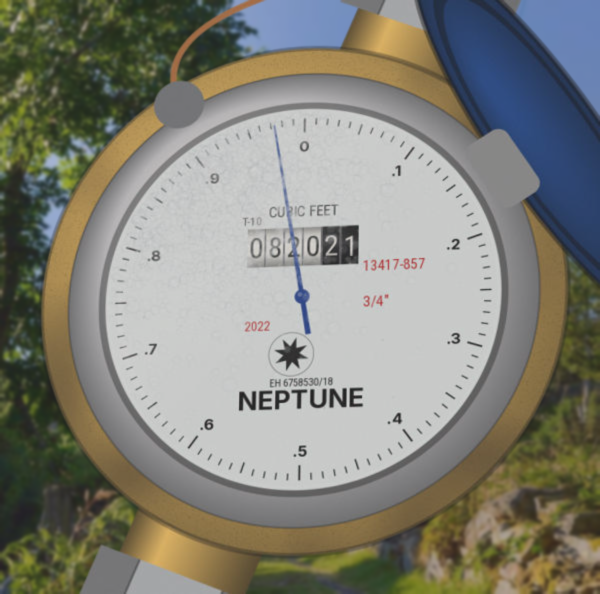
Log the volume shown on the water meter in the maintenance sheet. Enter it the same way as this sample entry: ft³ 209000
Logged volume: ft³ 82020.97
